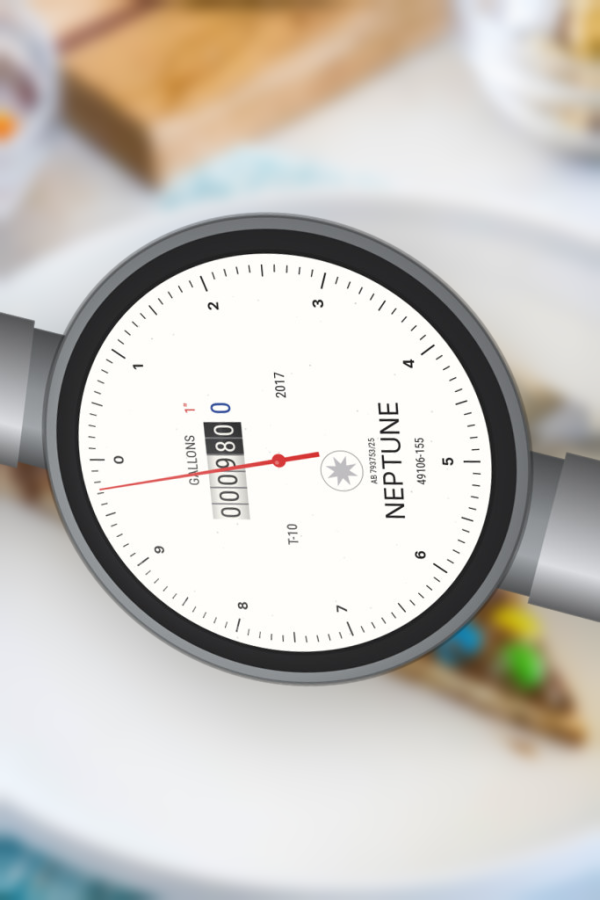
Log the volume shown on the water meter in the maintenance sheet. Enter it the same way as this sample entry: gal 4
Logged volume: gal 9799.7
